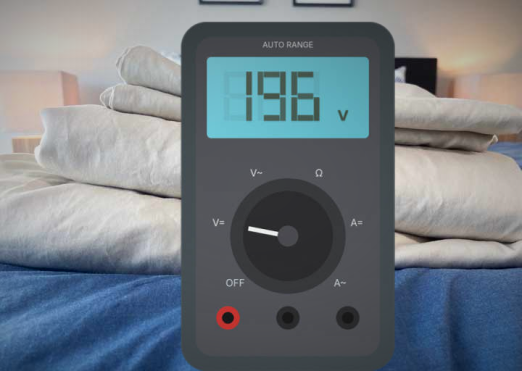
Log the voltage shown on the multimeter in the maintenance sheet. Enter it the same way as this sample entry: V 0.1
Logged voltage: V 196
